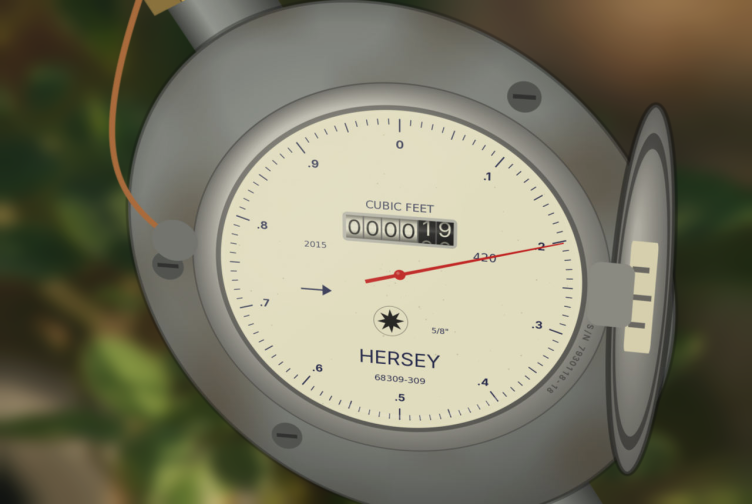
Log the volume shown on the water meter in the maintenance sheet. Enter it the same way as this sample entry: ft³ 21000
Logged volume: ft³ 19.20
